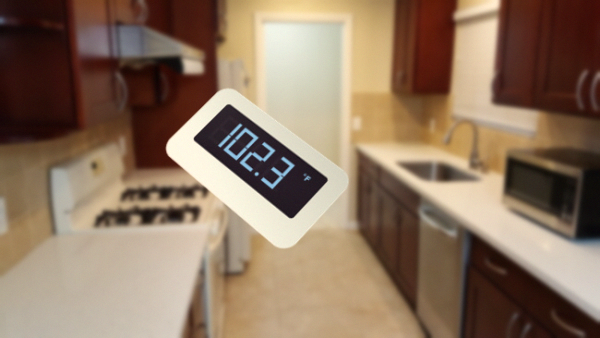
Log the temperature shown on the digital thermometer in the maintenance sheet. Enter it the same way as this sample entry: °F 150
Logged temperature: °F 102.3
